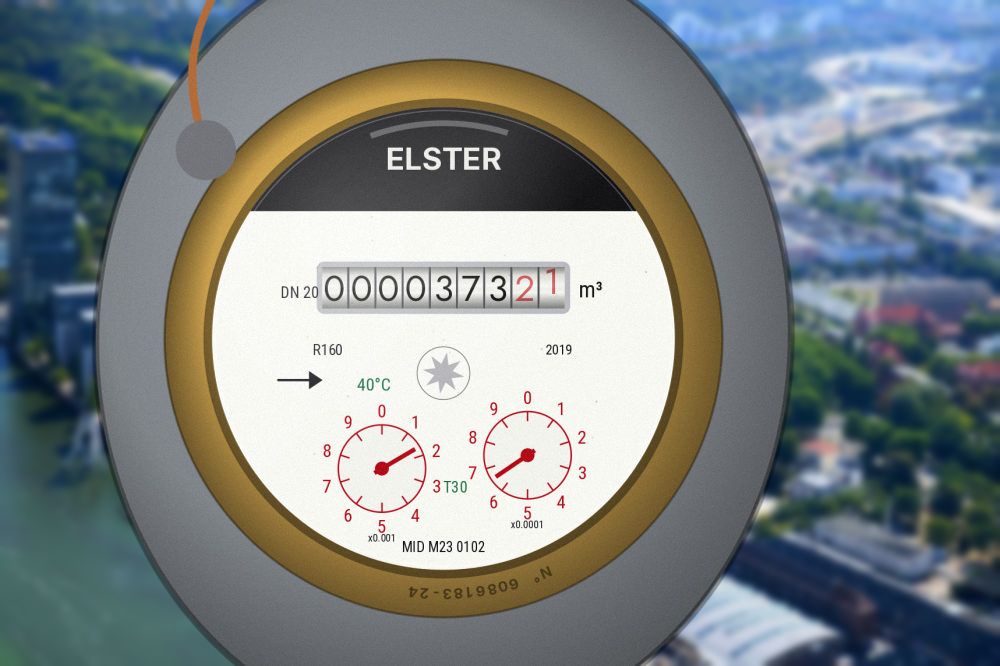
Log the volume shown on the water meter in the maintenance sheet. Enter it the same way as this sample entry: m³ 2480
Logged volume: m³ 373.2116
